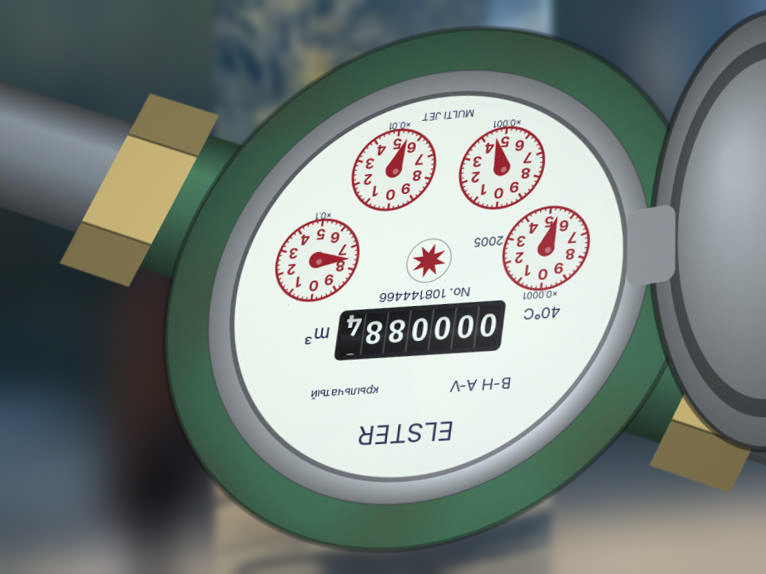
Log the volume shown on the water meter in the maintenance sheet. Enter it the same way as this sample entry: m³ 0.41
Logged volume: m³ 883.7545
